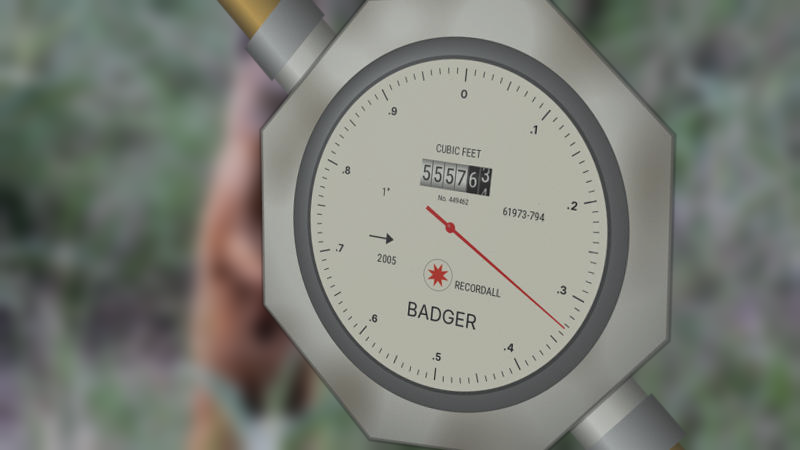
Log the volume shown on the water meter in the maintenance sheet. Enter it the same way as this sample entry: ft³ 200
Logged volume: ft³ 555763.33
